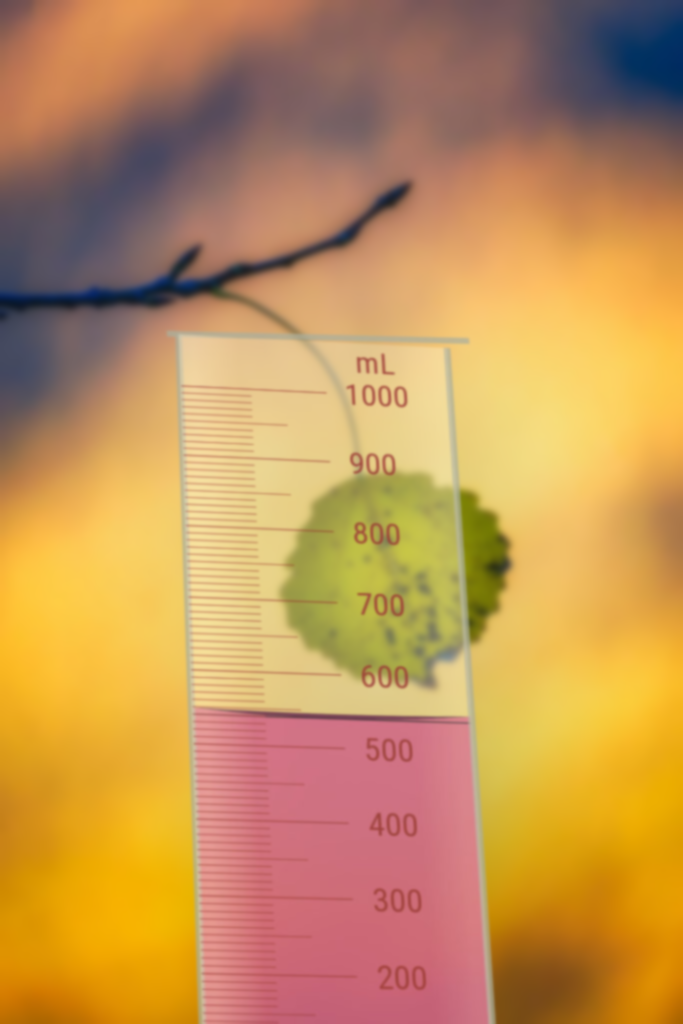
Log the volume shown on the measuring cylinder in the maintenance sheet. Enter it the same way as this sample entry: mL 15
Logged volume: mL 540
